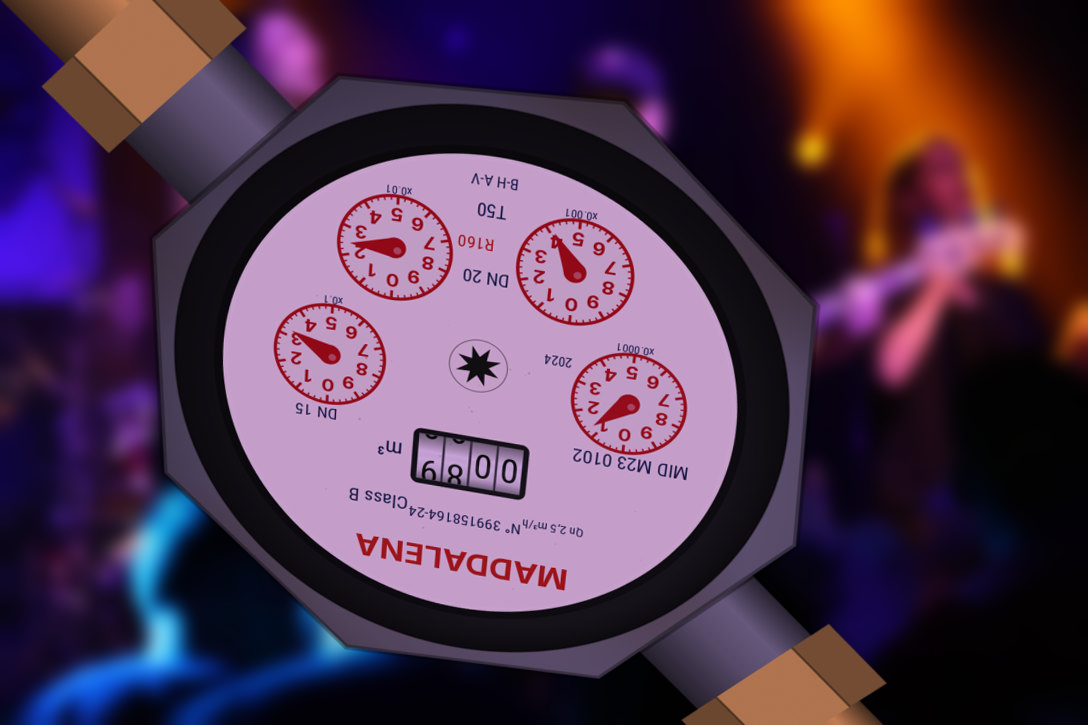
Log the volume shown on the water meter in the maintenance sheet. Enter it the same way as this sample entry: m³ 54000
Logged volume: m³ 89.3241
